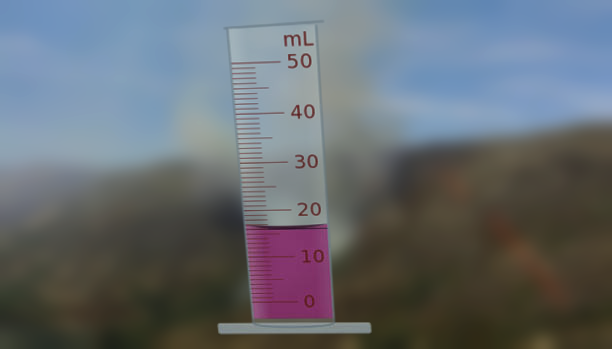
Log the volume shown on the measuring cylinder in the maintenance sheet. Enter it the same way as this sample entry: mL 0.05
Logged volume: mL 16
